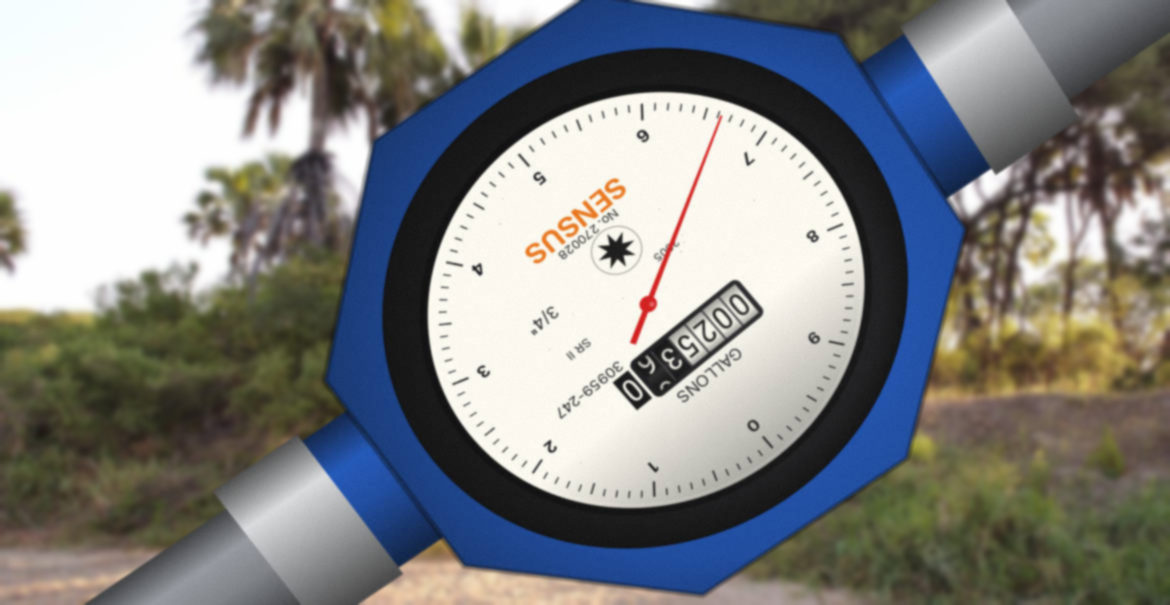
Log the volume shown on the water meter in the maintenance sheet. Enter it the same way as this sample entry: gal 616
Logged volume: gal 25356.6
